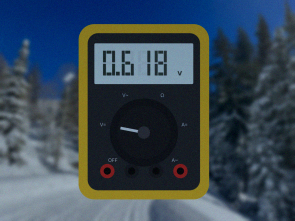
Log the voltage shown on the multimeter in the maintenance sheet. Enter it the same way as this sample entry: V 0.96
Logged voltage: V 0.618
